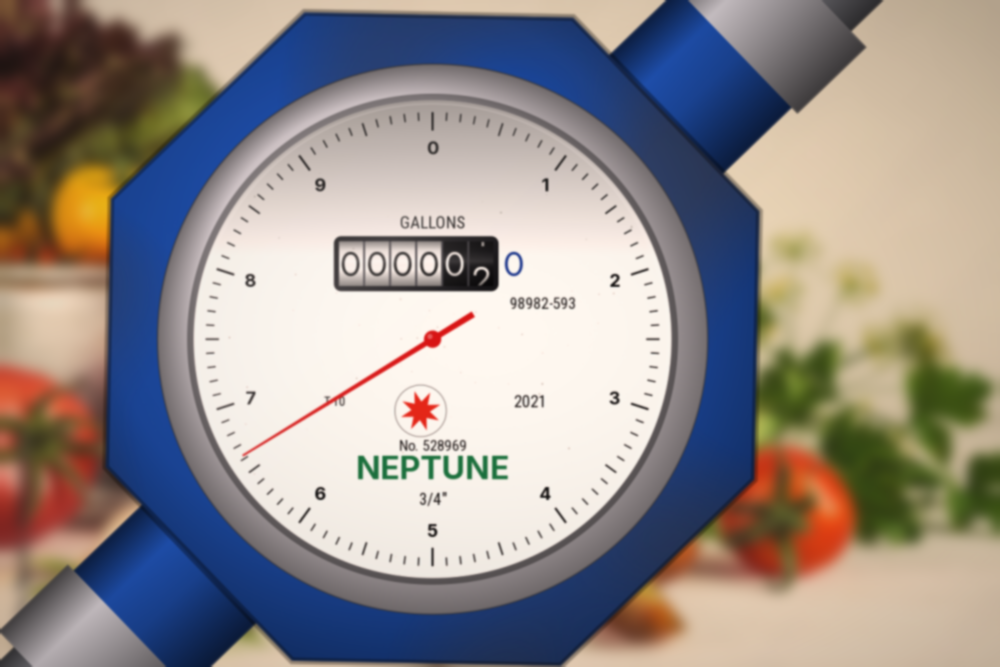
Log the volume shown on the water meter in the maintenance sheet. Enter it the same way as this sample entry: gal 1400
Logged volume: gal 16.6
